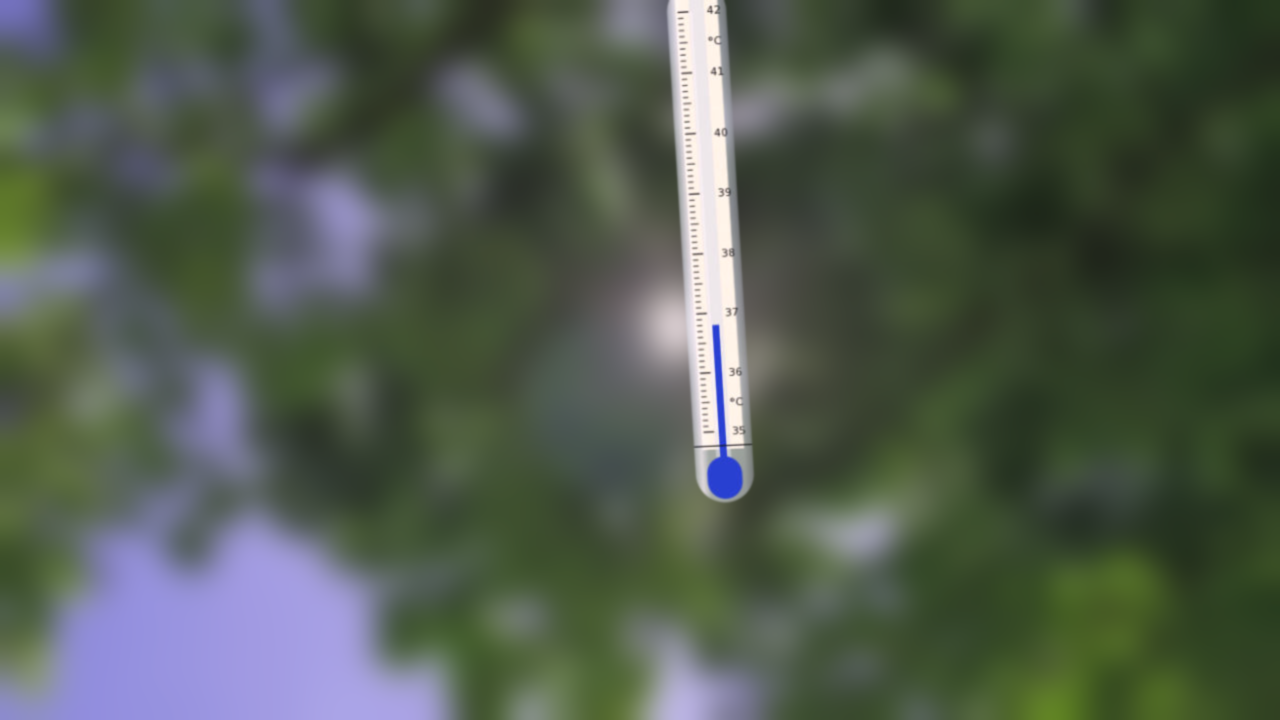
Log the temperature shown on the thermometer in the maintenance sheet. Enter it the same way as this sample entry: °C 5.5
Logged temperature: °C 36.8
